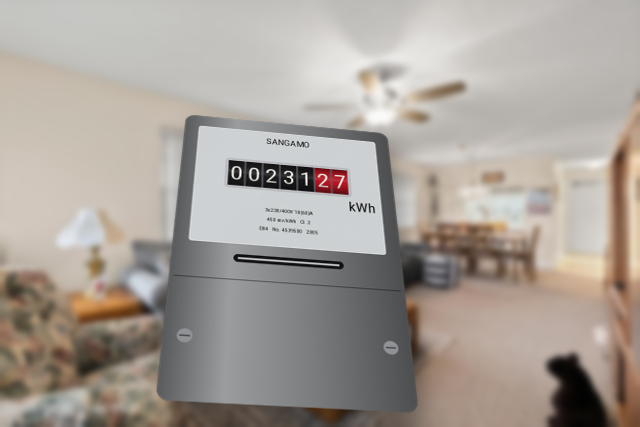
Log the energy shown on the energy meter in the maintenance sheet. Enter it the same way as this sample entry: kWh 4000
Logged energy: kWh 231.27
